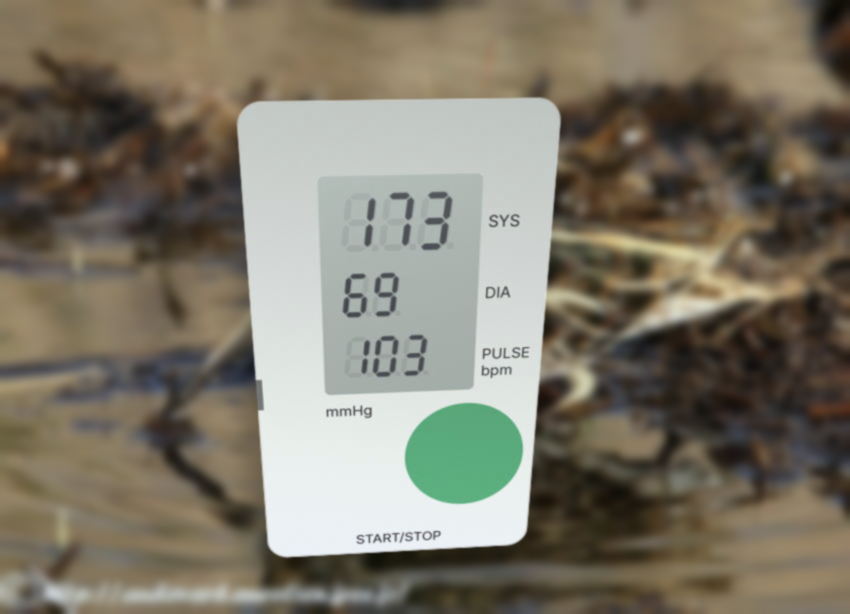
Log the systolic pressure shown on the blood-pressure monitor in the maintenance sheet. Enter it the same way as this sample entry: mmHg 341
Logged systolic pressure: mmHg 173
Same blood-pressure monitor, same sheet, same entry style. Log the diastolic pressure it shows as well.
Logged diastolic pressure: mmHg 69
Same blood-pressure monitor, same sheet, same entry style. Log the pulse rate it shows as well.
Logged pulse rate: bpm 103
